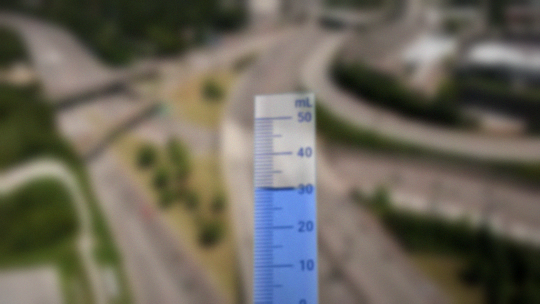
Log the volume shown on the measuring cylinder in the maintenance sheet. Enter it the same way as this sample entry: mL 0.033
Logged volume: mL 30
